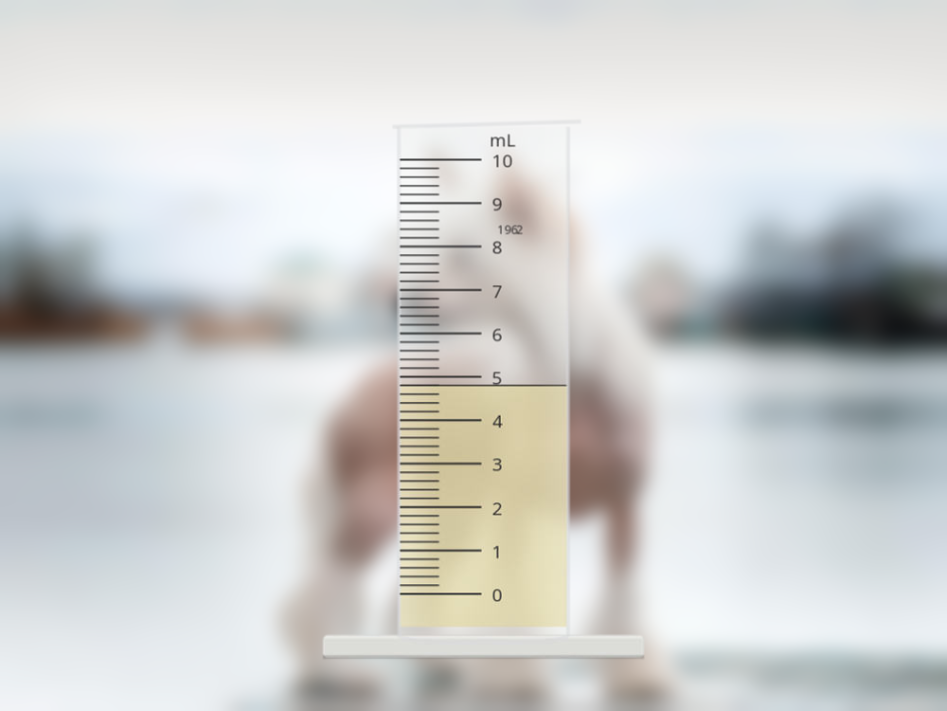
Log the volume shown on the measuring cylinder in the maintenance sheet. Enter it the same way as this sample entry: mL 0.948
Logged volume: mL 4.8
